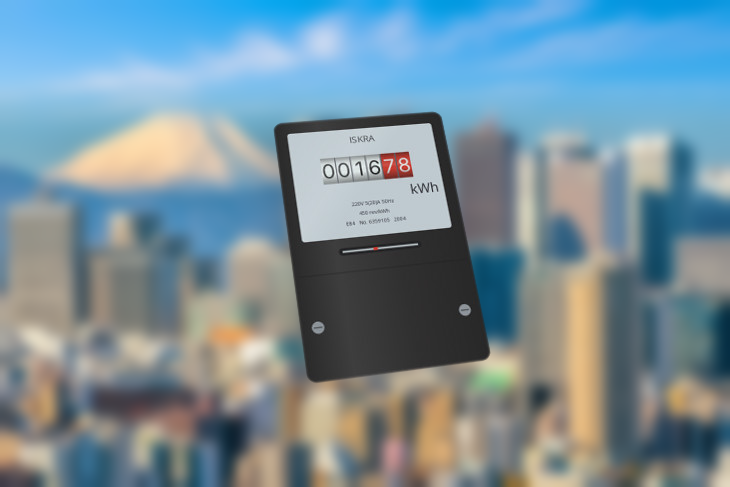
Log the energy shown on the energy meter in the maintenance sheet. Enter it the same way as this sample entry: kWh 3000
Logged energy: kWh 16.78
